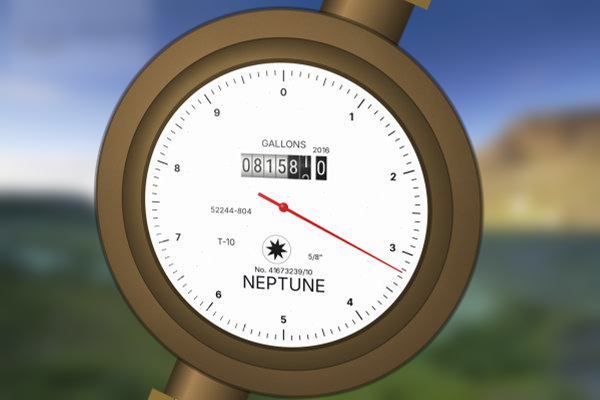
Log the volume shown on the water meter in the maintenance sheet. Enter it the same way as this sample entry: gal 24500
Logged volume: gal 815813.2
